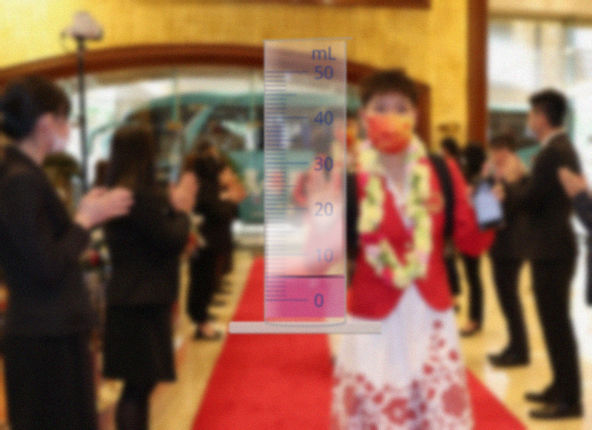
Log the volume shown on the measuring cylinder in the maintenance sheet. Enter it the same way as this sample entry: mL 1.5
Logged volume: mL 5
